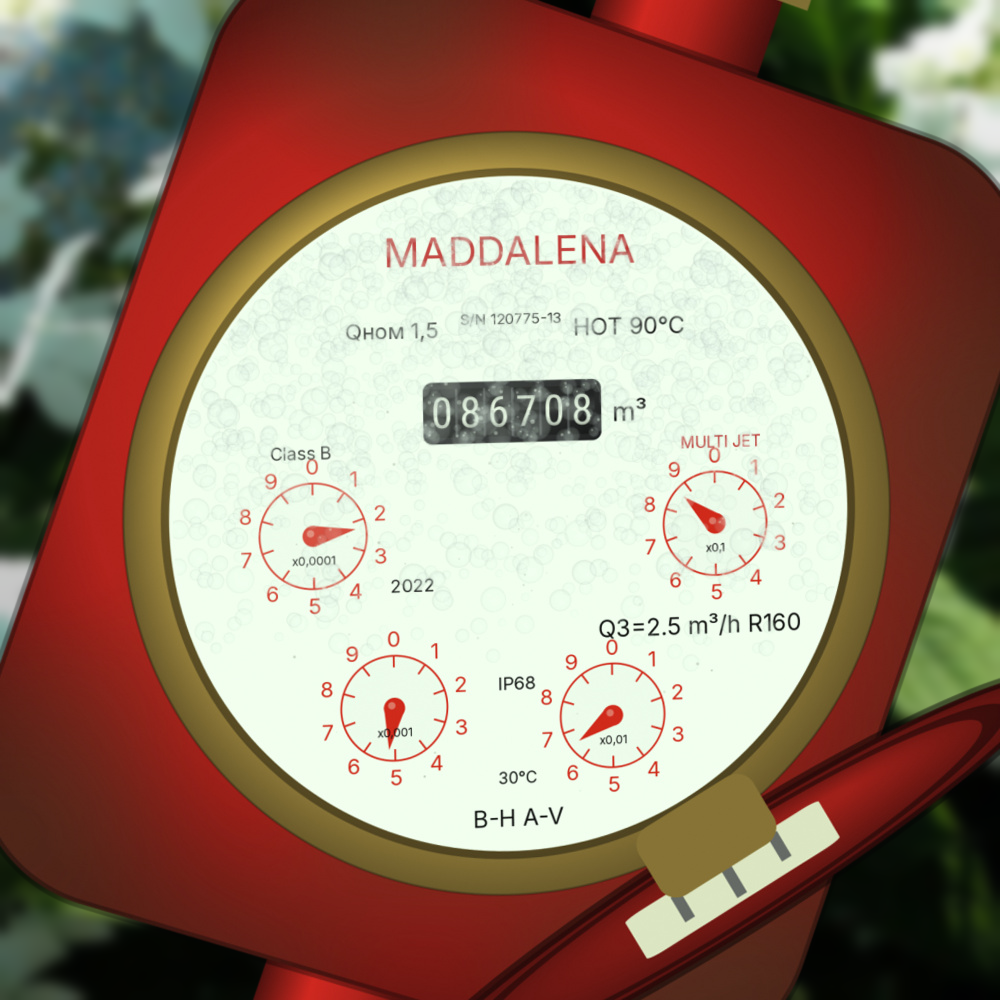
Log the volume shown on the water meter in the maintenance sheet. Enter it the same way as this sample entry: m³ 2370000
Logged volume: m³ 86708.8652
